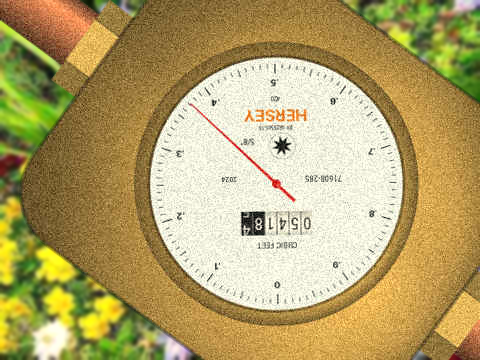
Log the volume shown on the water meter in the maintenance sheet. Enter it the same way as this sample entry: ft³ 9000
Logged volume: ft³ 54184.37
